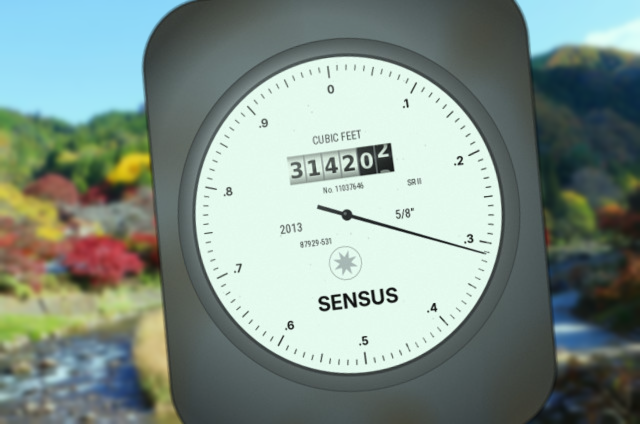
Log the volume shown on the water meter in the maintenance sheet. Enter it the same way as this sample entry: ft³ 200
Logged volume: ft³ 314202.31
